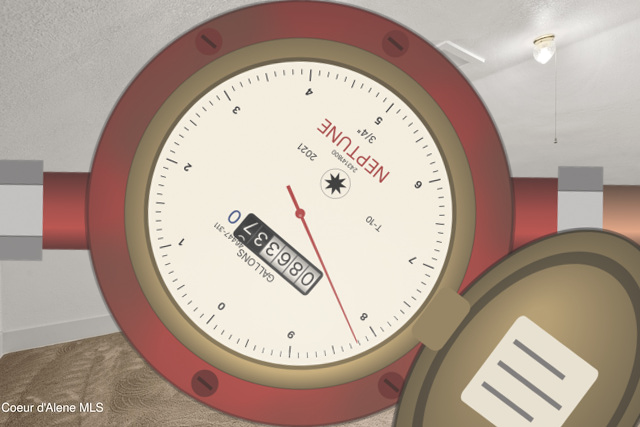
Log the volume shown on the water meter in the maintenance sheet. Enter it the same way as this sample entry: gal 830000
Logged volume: gal 863368.2
